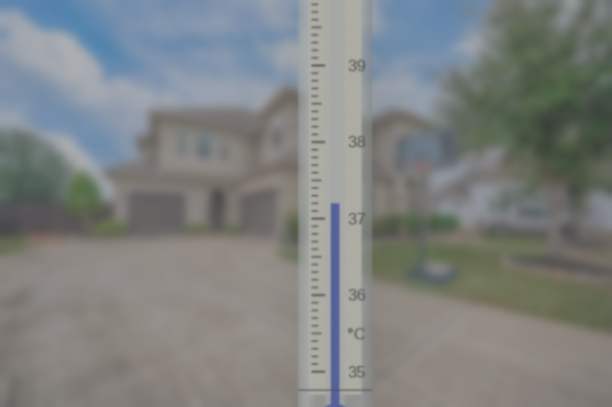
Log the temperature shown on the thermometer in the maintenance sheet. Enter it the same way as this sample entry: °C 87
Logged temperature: °C 37.2
